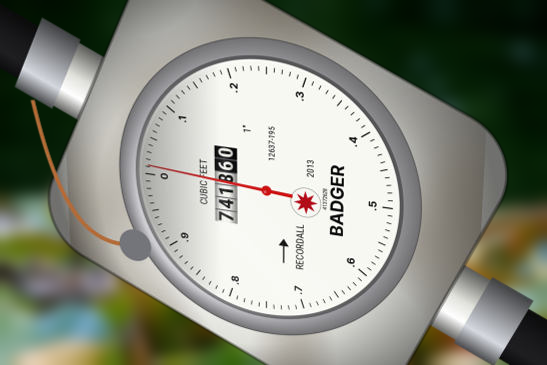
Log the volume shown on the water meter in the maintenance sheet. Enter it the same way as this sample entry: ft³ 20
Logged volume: ft³ 741860.01
